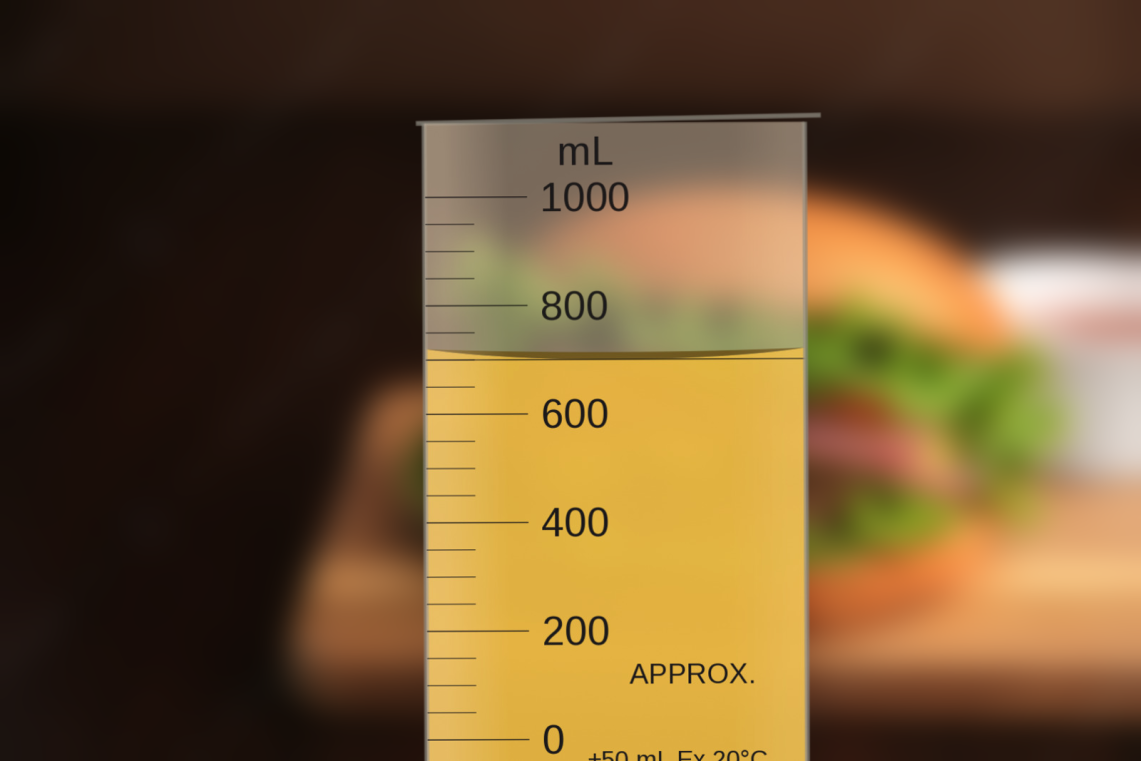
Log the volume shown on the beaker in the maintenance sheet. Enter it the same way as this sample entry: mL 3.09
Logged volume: mL 700
